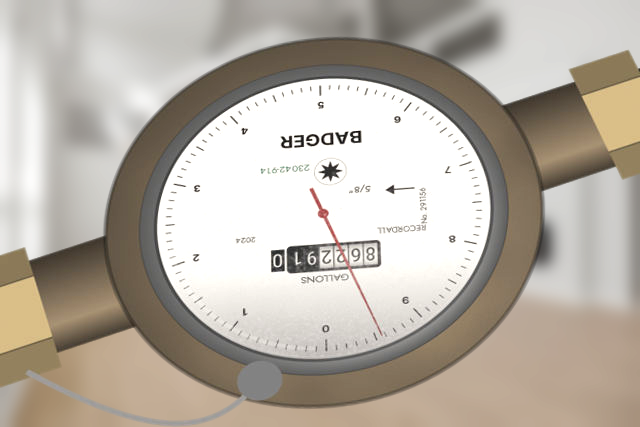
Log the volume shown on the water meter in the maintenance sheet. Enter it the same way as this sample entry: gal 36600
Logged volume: gal 8622909.4
